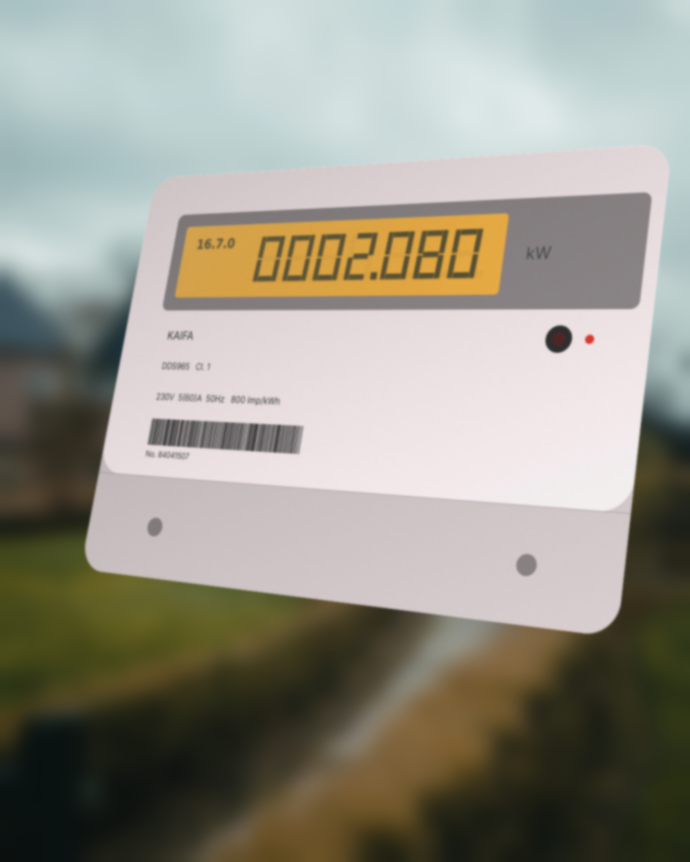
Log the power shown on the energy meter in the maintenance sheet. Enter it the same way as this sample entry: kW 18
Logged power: kW 2.080
